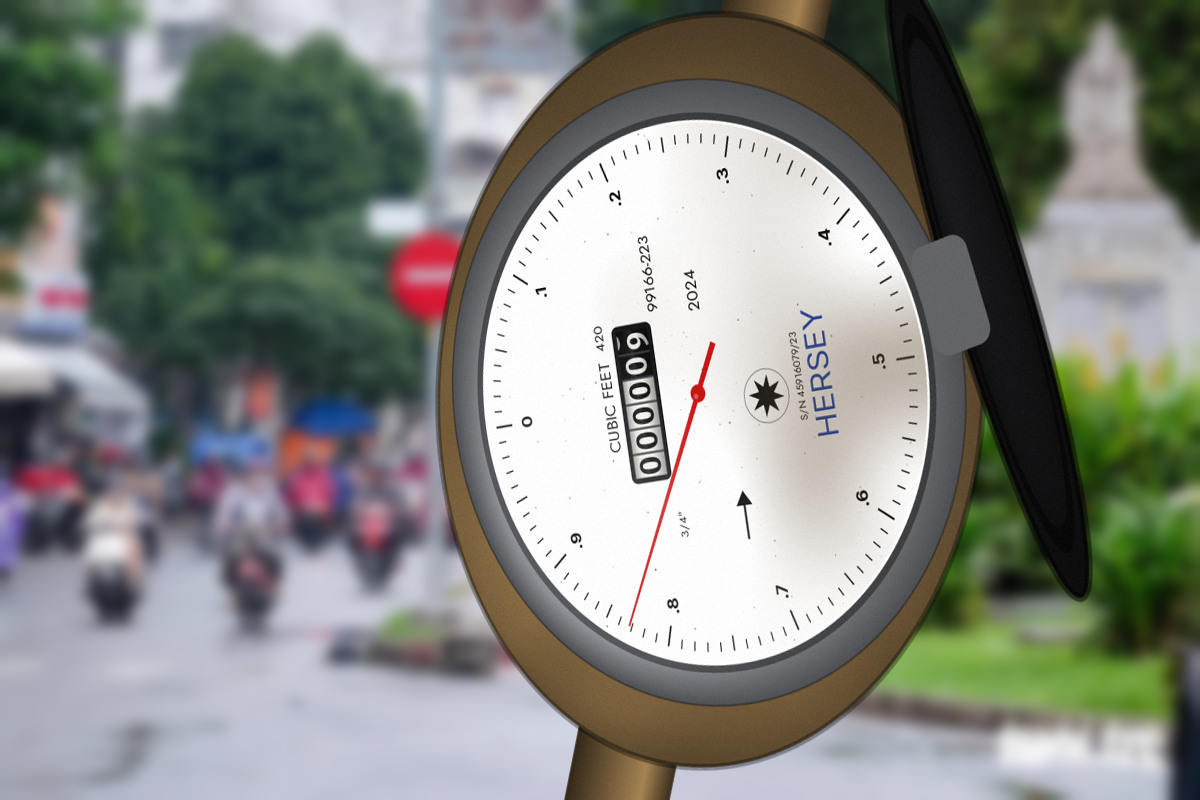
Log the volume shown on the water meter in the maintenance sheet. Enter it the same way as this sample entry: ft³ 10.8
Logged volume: ft³ 8.83
